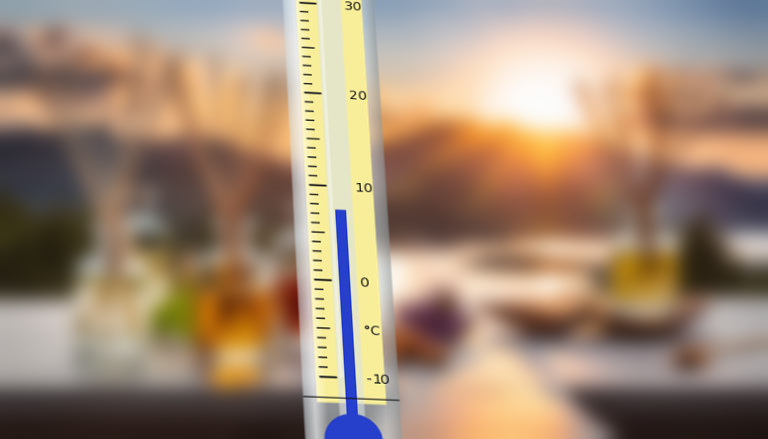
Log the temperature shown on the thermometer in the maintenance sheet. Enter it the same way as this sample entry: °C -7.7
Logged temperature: °C 7.5
